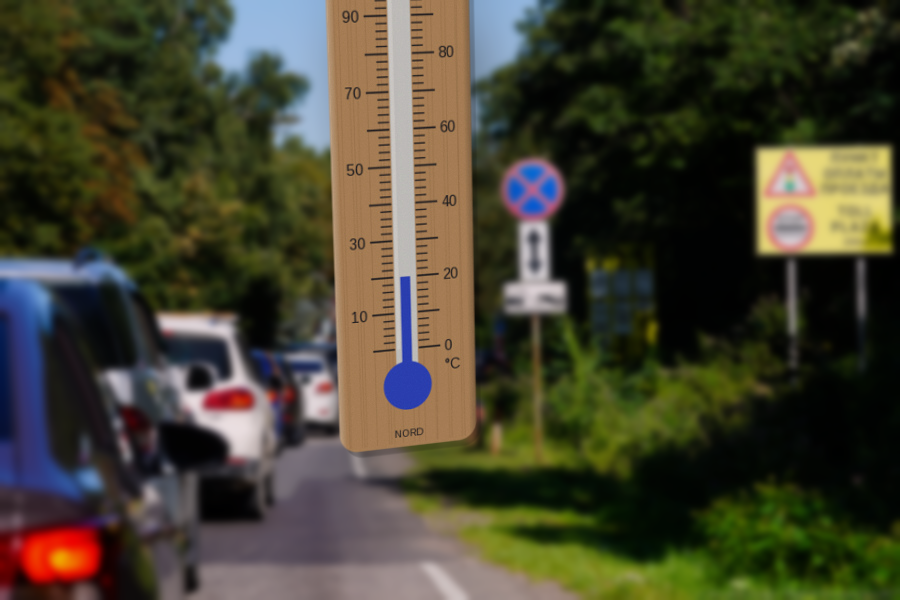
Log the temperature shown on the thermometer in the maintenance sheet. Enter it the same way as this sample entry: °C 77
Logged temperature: °C 20
